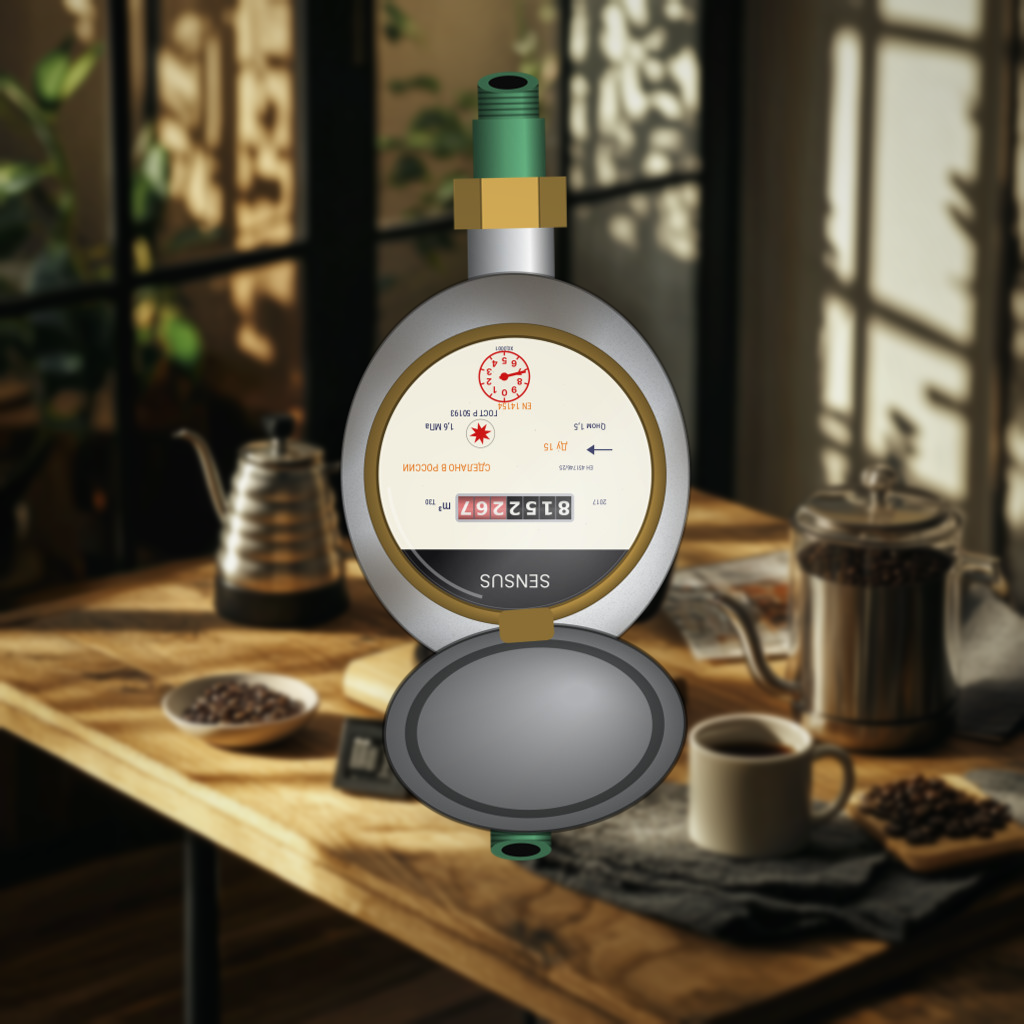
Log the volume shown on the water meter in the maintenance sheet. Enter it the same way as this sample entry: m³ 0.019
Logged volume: m³ 8152.2677
